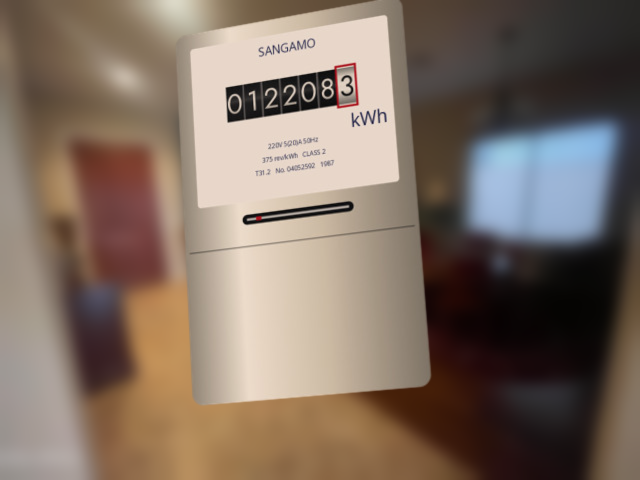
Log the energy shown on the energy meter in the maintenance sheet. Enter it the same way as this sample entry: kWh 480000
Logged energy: kWh 12208.3
